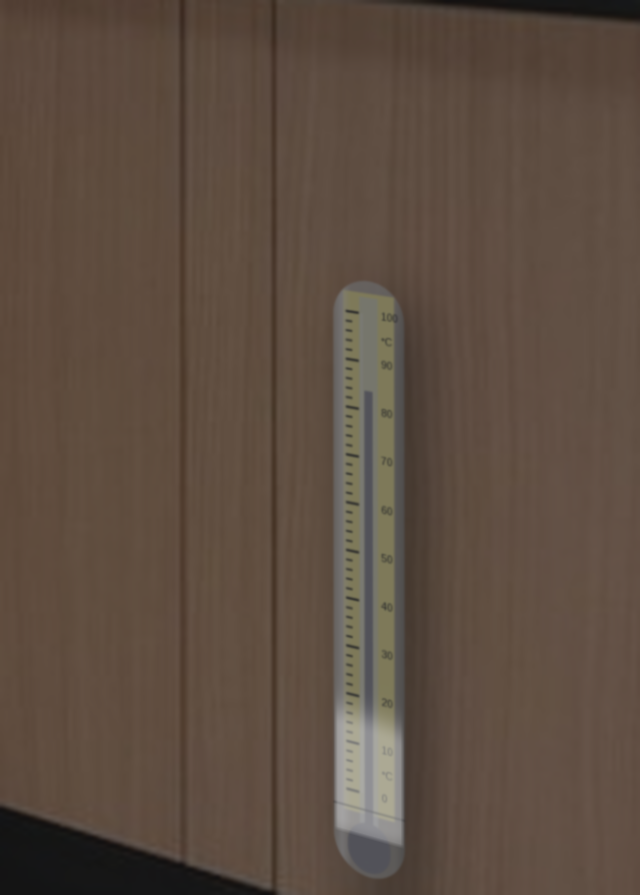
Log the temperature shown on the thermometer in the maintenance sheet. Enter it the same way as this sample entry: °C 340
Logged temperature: °C 84
